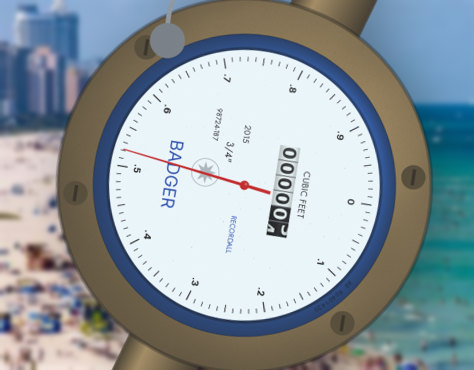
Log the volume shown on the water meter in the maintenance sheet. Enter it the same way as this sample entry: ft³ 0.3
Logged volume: ft³ 3.52
